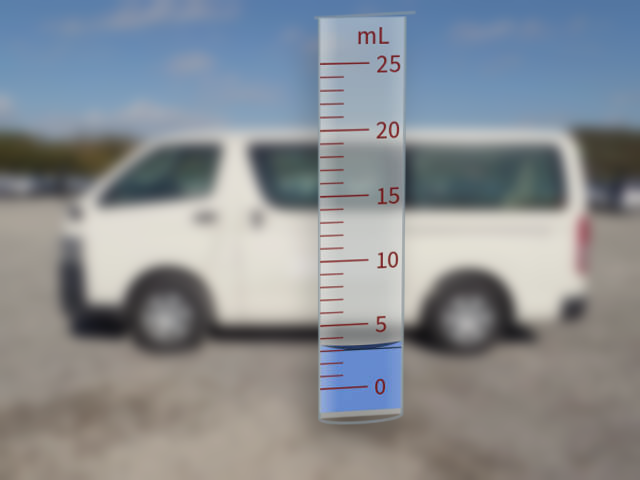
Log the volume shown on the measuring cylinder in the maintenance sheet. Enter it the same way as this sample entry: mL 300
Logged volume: mL 3
